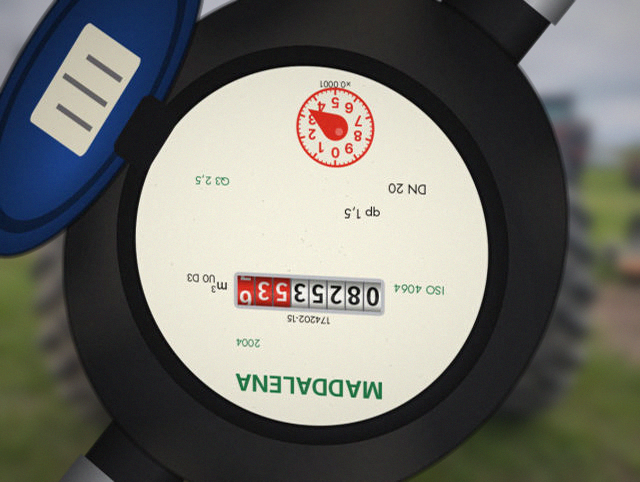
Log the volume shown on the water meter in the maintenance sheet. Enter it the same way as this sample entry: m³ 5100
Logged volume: m³ 8253.5363
